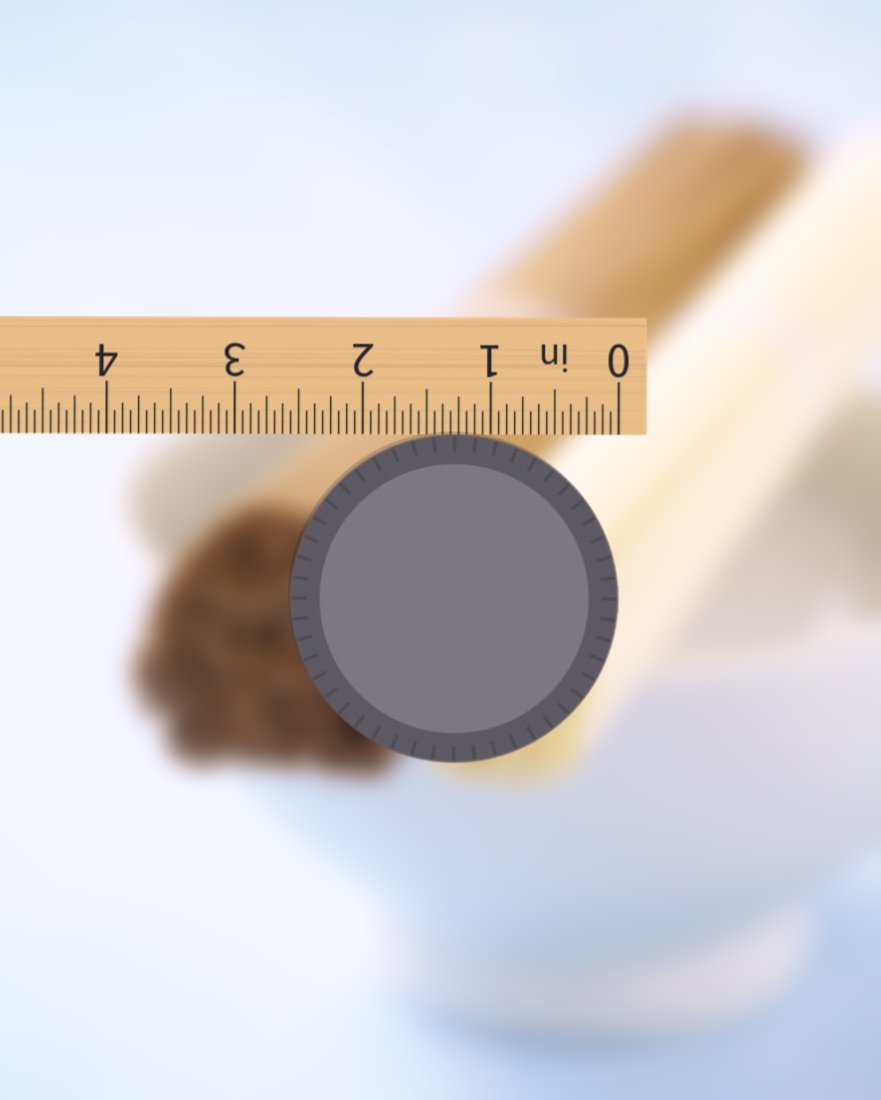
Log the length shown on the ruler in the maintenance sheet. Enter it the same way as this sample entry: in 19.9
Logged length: in 2.5625
